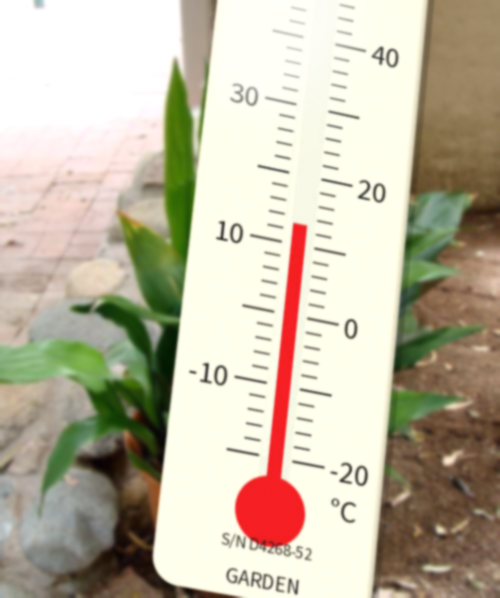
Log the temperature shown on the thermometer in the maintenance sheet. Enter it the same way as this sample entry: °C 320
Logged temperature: °C 13
